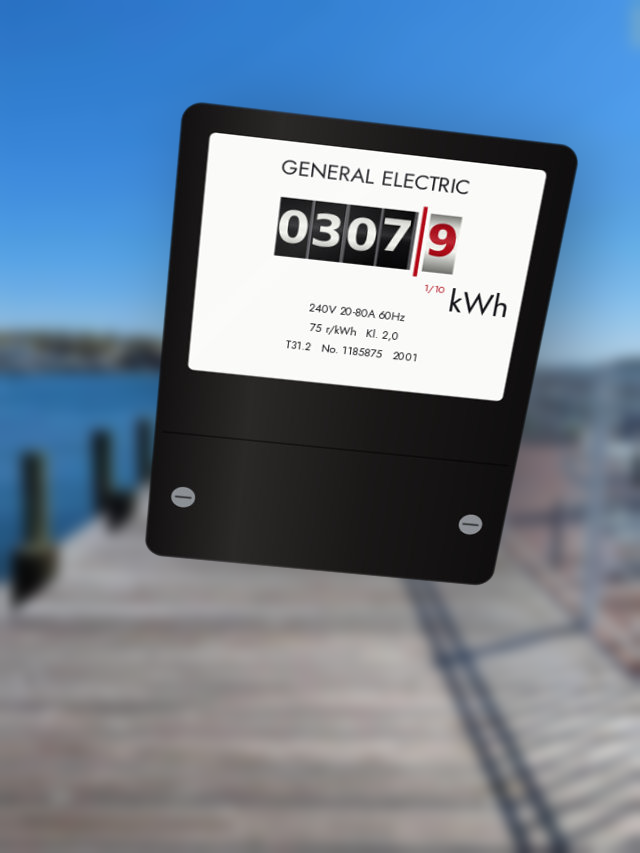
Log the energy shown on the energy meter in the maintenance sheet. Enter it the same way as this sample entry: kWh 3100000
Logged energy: kWh 307.9
